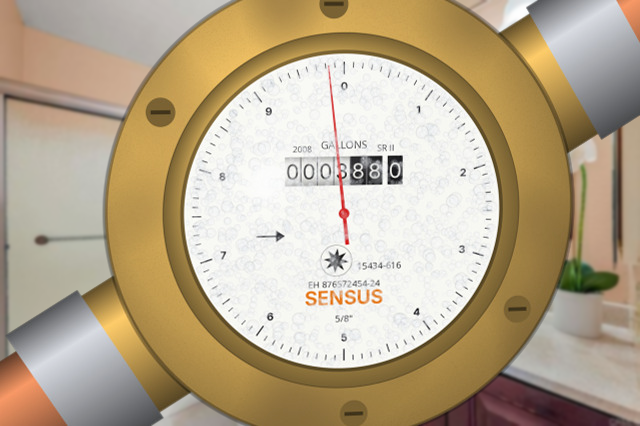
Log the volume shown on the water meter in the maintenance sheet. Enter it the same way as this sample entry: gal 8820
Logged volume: gal 3879.8
